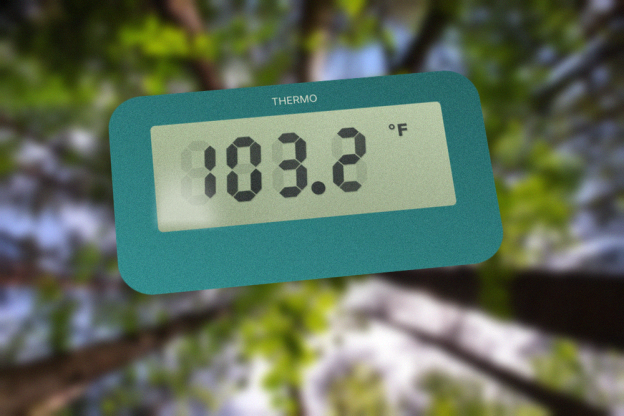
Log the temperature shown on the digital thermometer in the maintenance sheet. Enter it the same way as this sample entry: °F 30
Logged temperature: °F 103.2
